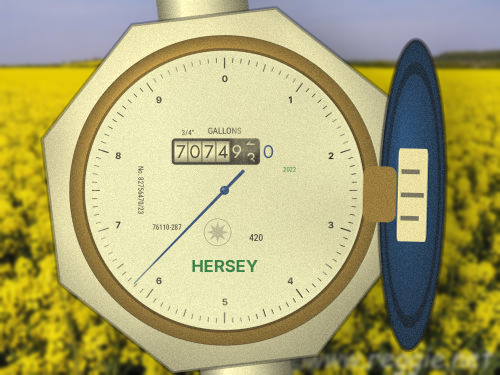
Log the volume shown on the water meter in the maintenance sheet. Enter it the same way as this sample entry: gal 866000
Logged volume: gal 7074926.2
